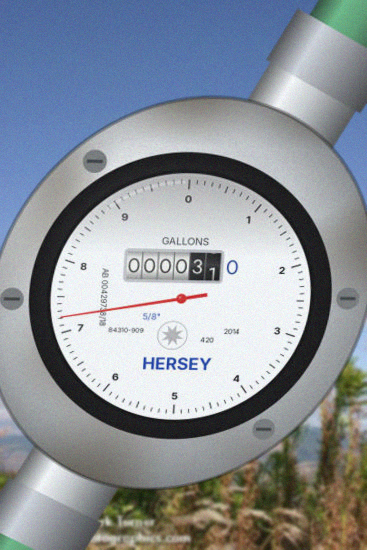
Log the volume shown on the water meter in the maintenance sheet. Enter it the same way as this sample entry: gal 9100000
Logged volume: gal 307.2
